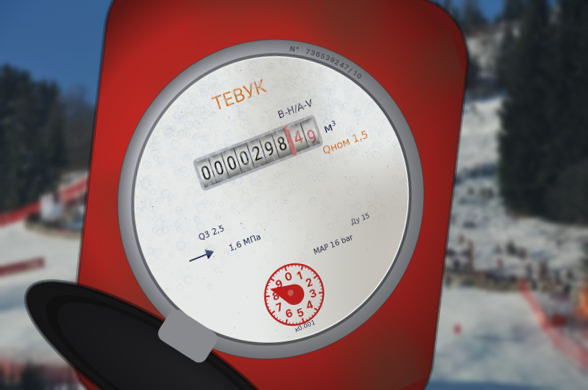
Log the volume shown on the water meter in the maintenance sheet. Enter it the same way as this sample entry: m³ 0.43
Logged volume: m³ 298.488
